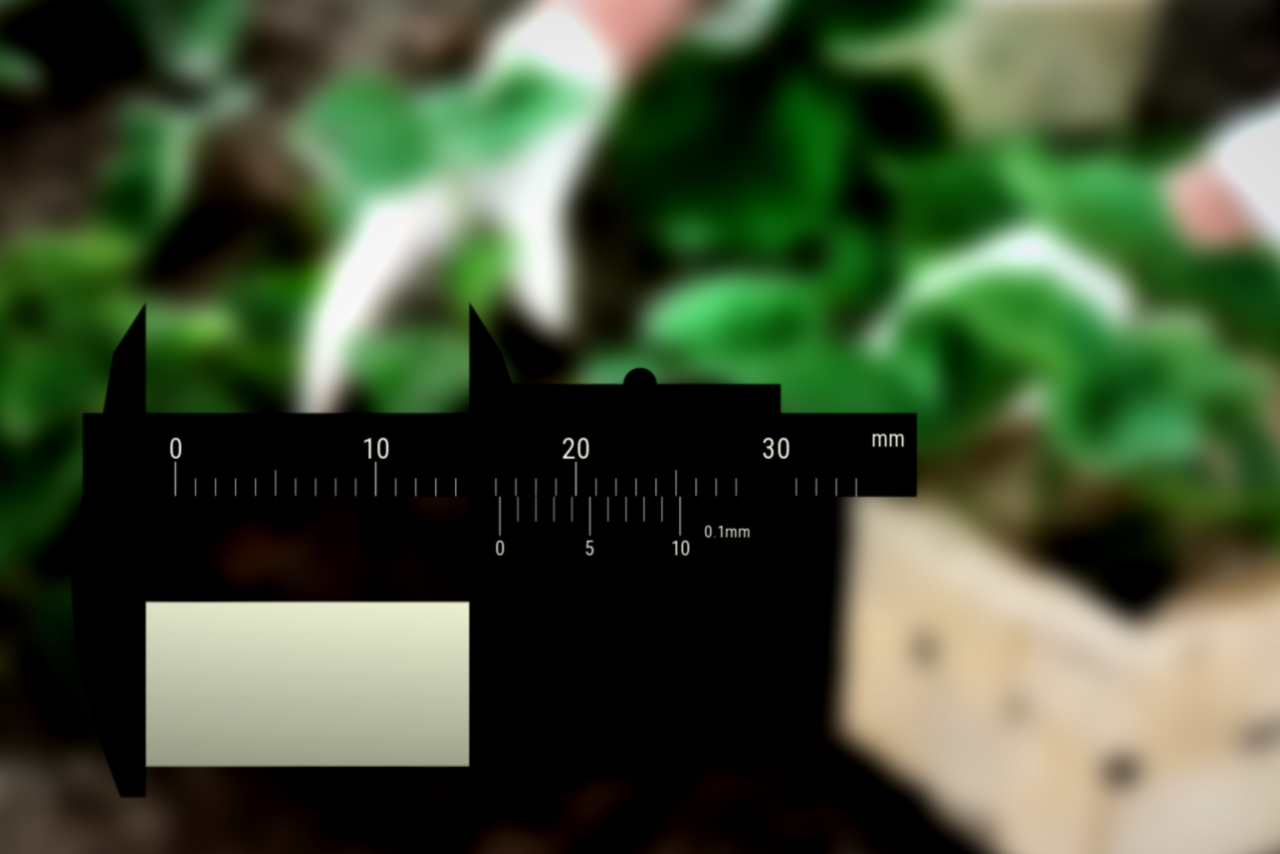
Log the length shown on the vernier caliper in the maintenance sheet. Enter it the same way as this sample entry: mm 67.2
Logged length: mm 16.2
